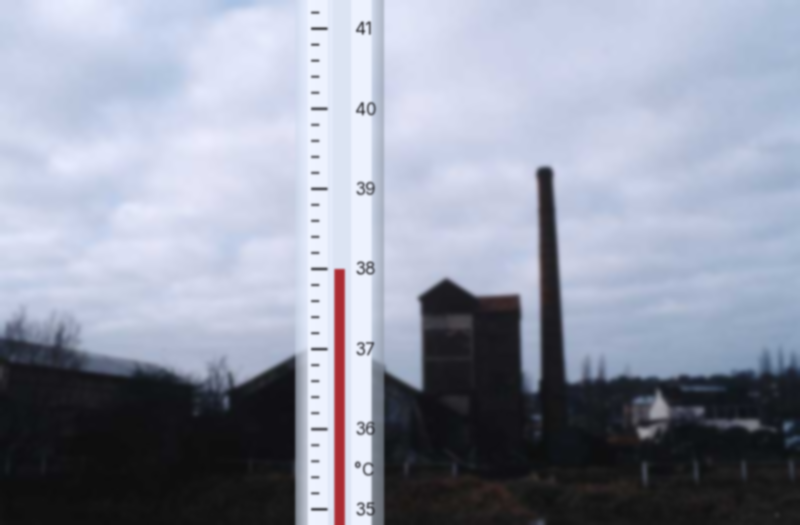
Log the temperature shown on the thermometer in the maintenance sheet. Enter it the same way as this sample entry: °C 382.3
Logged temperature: °C 38
